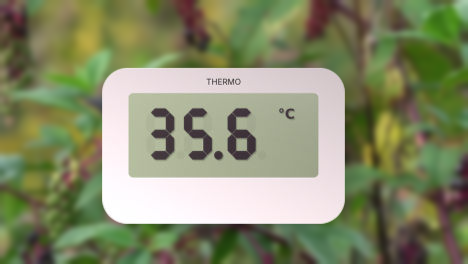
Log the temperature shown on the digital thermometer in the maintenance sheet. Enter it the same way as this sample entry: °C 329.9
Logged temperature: °C 35.6
